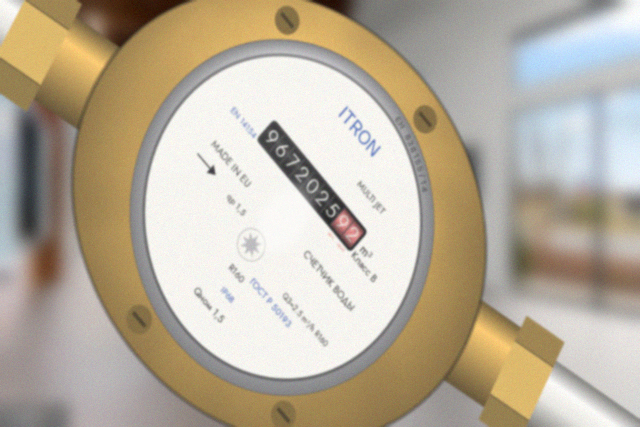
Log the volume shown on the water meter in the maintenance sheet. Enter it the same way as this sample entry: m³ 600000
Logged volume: m³ 9672025.92
